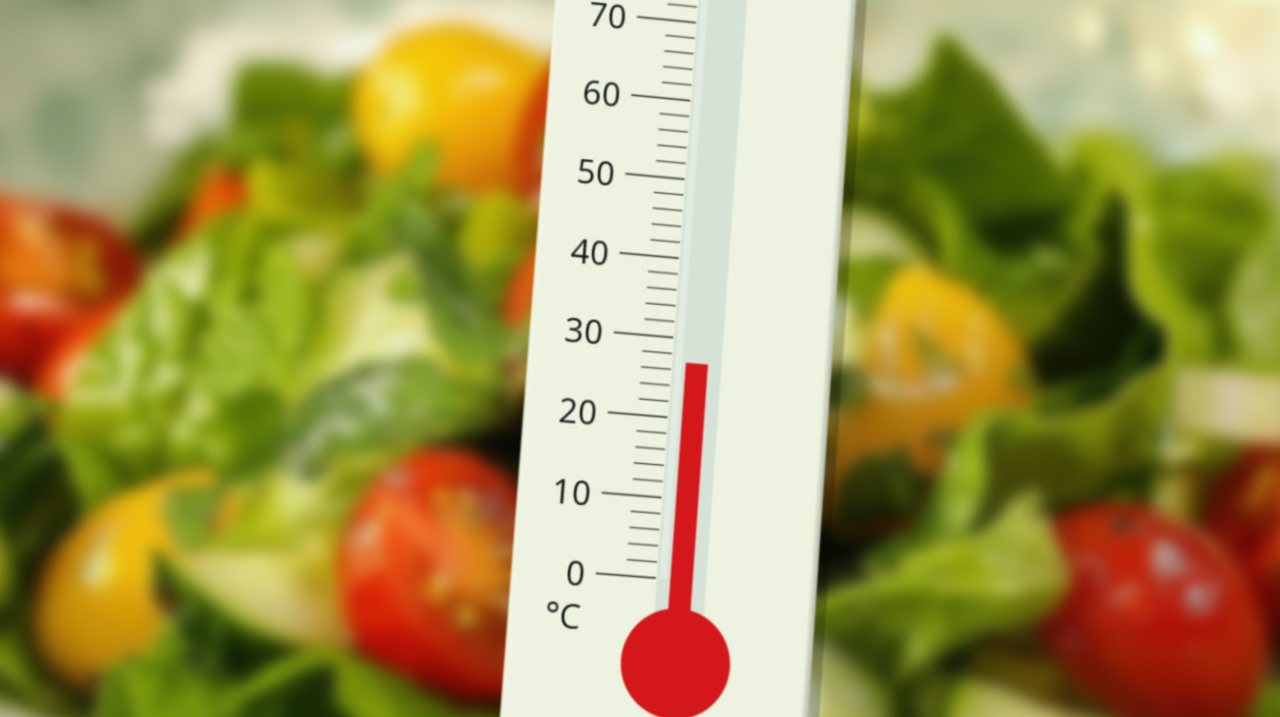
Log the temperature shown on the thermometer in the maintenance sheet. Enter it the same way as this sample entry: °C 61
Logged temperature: °C 27
